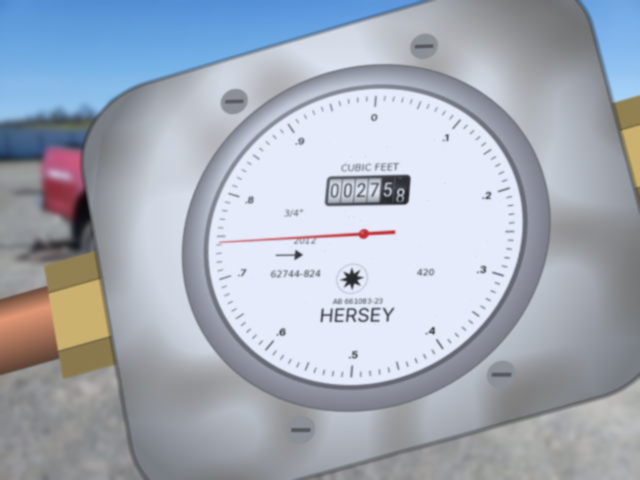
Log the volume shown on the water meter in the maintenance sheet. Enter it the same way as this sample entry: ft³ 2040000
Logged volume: ft³ 2757.74
